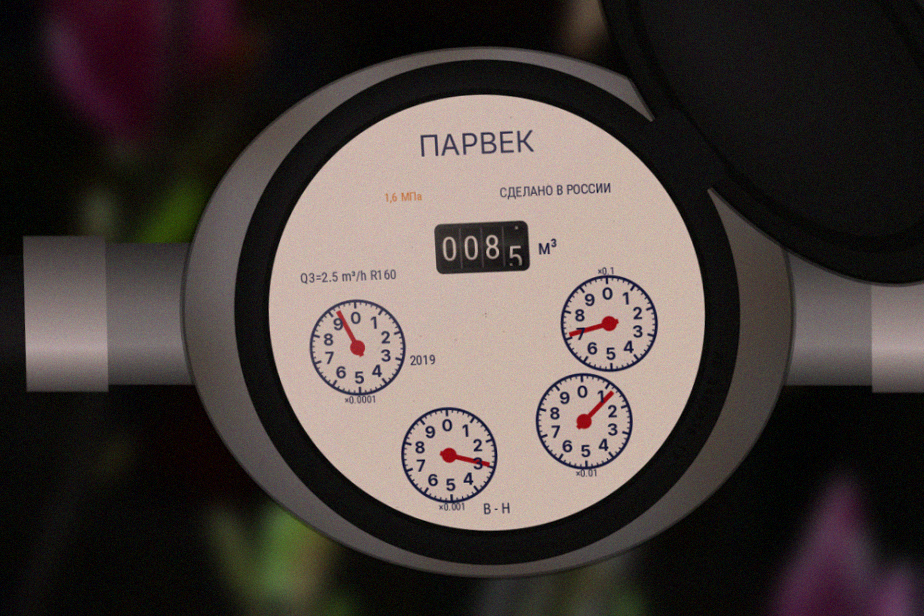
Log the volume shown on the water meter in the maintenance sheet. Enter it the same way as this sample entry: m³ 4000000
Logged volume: m³ 84.7129
